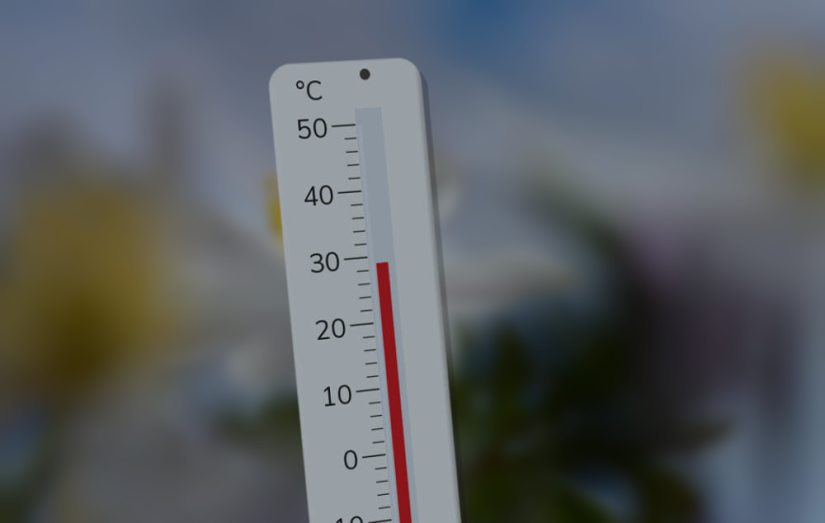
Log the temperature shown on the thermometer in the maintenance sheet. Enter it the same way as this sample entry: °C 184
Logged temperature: °C 29
